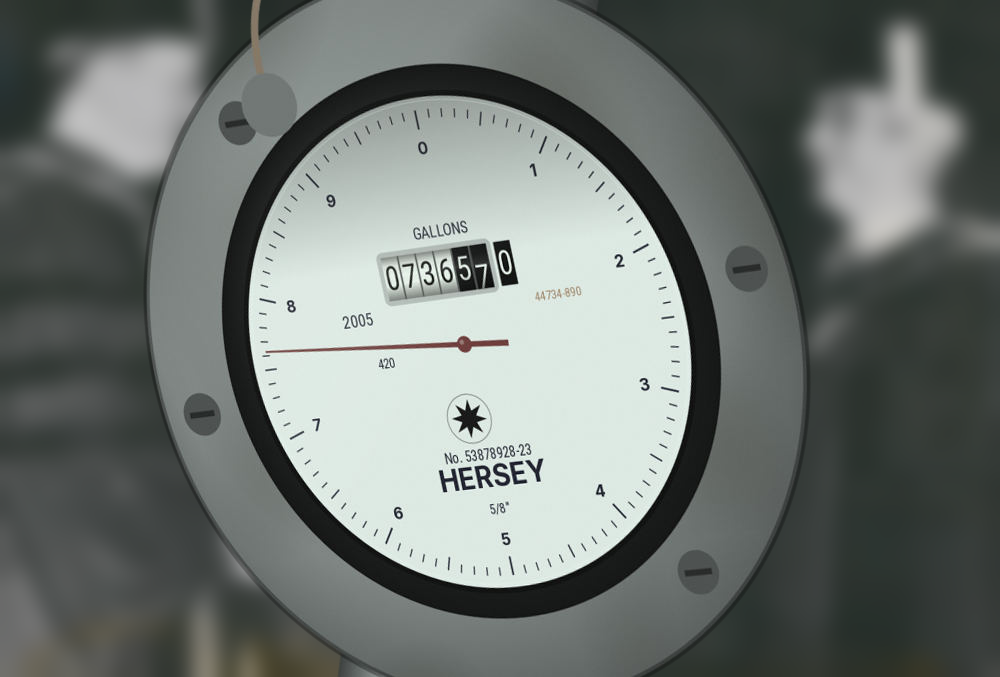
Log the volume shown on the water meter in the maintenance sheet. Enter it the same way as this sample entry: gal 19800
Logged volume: gal 736567.6
